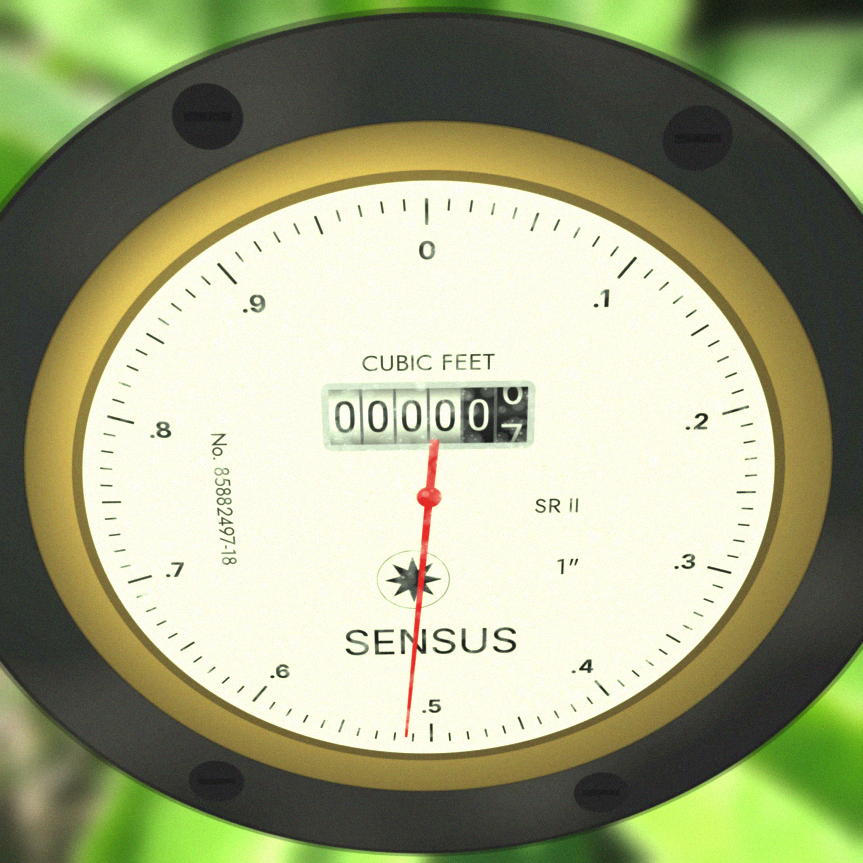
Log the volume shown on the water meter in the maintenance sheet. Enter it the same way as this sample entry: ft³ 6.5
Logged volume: ft³ 6.51
